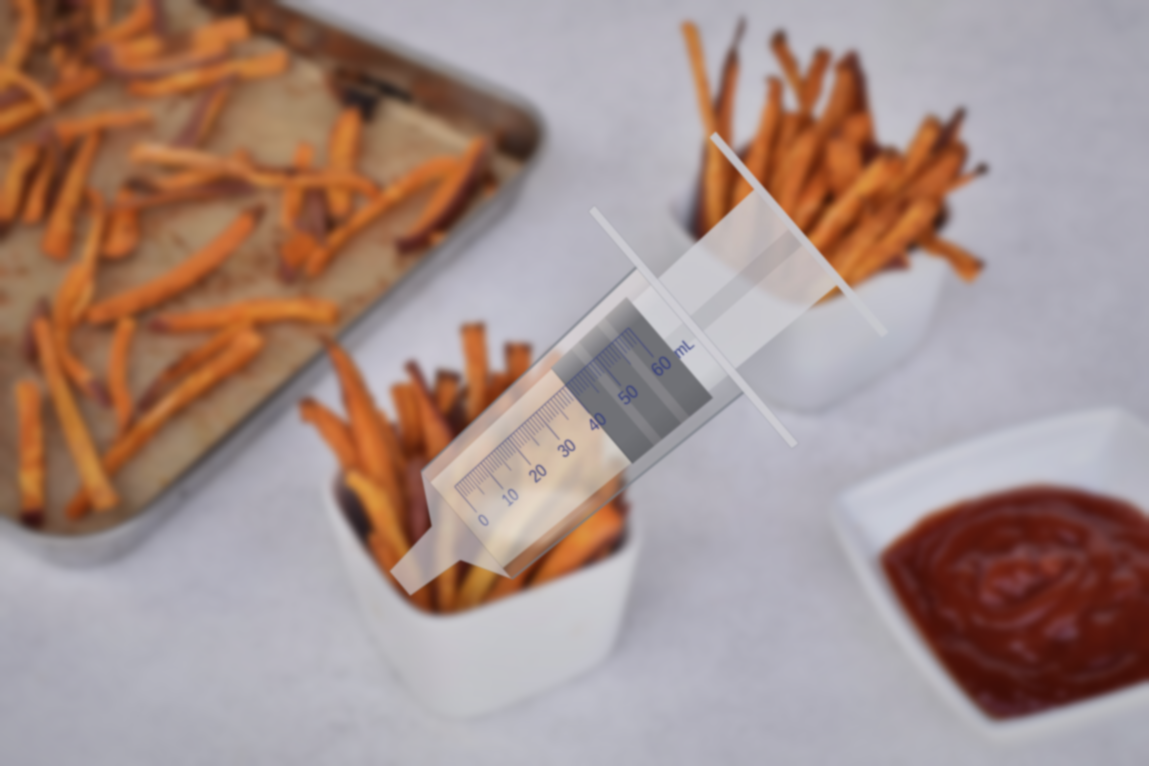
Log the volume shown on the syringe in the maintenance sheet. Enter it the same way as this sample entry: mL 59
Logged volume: mL 40
